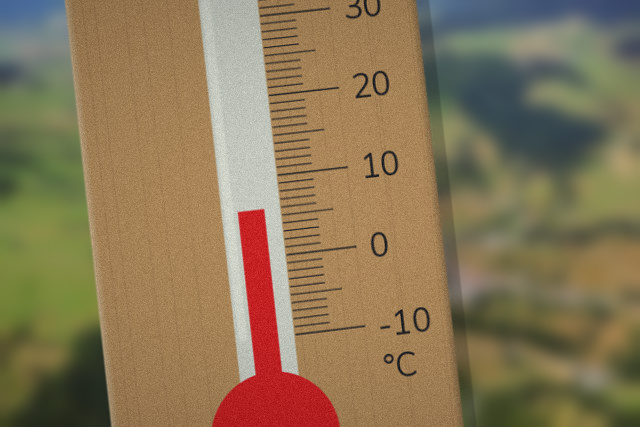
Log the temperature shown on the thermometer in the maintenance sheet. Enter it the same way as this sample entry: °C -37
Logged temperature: °C 6
